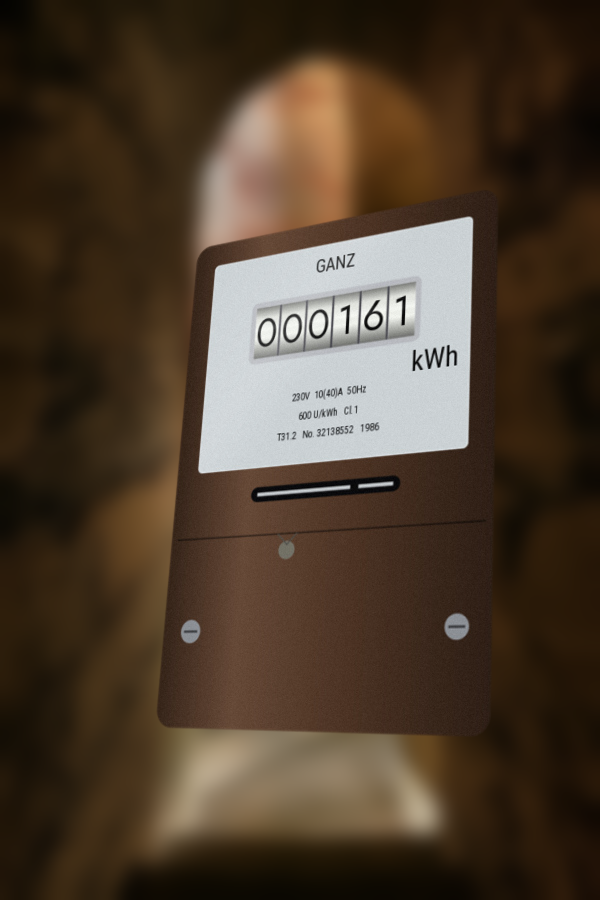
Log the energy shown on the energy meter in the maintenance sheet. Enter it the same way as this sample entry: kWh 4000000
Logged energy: kWh 161
